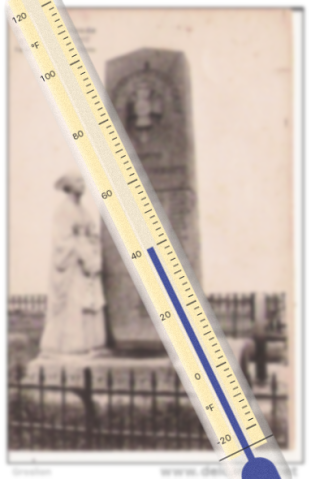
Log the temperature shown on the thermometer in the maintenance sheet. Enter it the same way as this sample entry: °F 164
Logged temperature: °F 40
